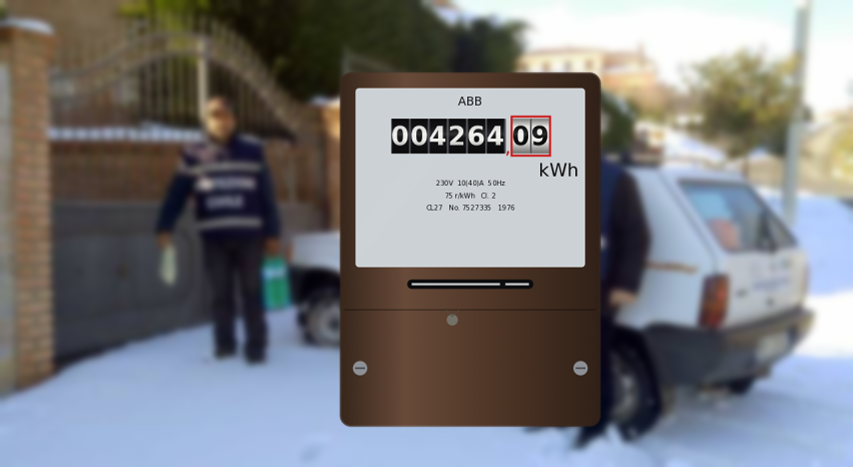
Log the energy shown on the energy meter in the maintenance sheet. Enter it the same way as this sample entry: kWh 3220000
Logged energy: kWh 4264.09
